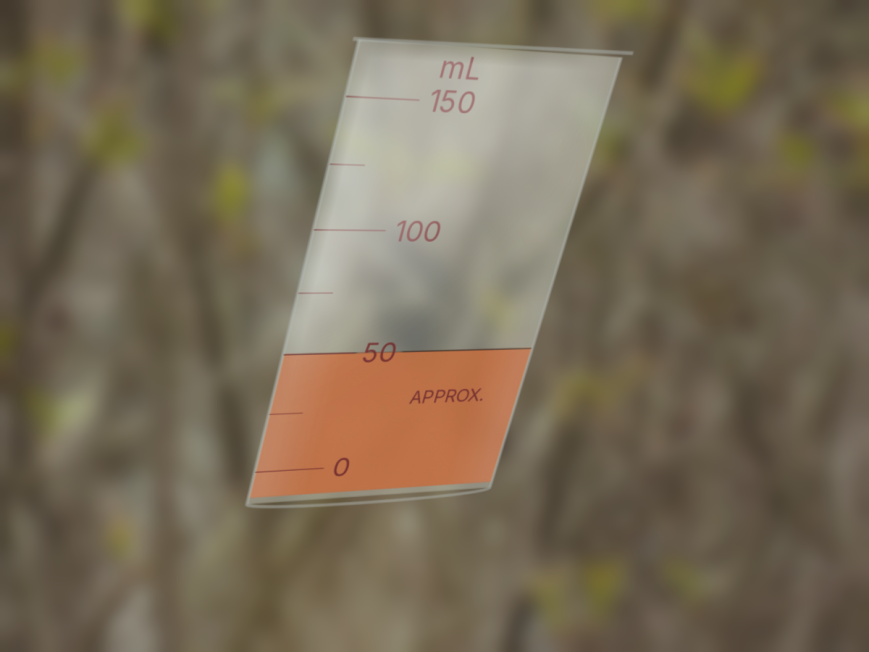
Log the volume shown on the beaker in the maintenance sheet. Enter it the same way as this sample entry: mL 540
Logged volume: mL 50
